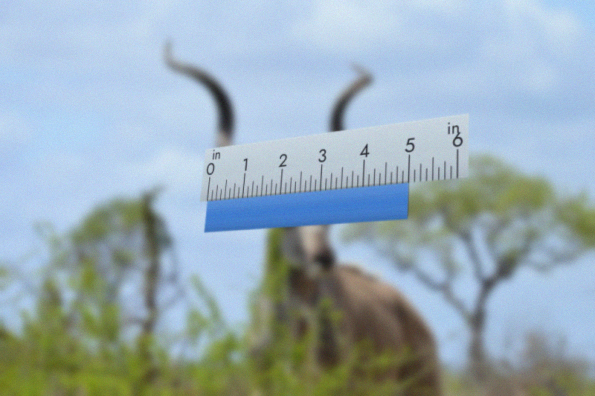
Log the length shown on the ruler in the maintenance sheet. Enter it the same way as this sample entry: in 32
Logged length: in 5
